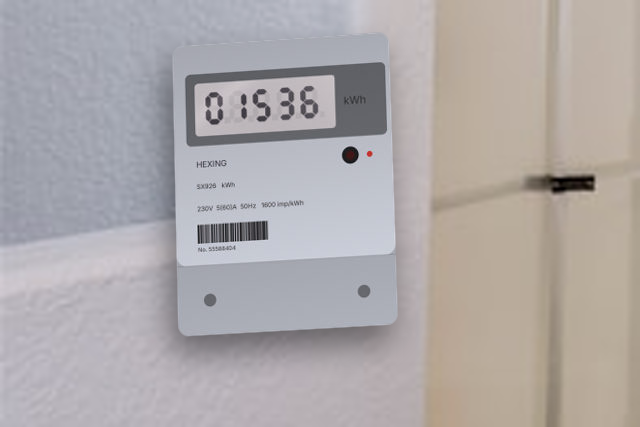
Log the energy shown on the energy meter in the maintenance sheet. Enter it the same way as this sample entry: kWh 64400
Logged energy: kWh 1536
